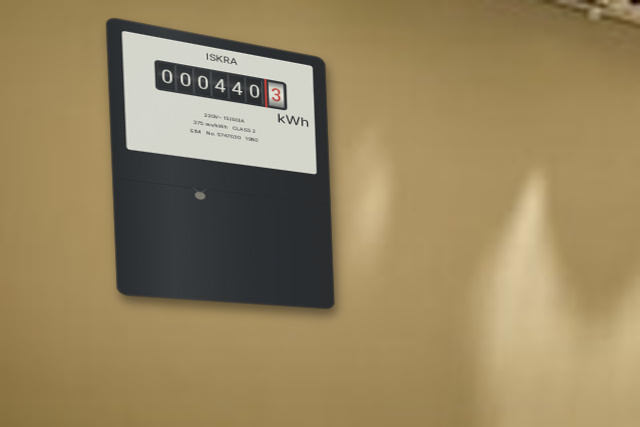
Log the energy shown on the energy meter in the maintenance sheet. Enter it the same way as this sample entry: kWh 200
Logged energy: kWh 440.3
